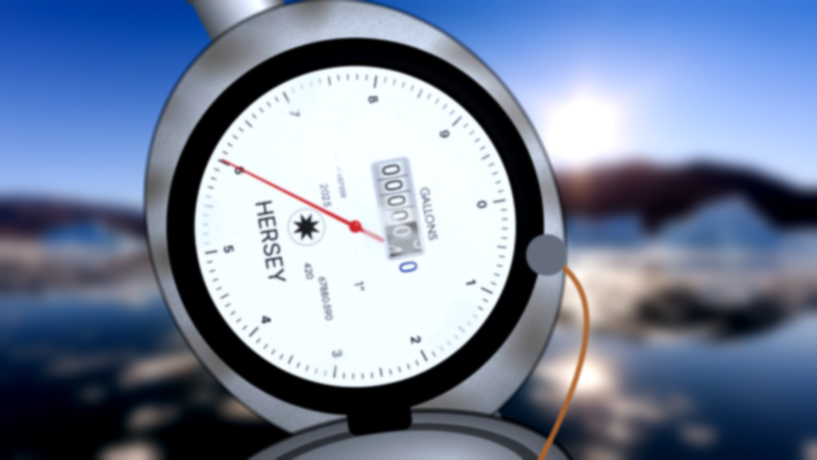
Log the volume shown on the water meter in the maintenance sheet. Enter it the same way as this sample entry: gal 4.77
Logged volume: gal 36.0
